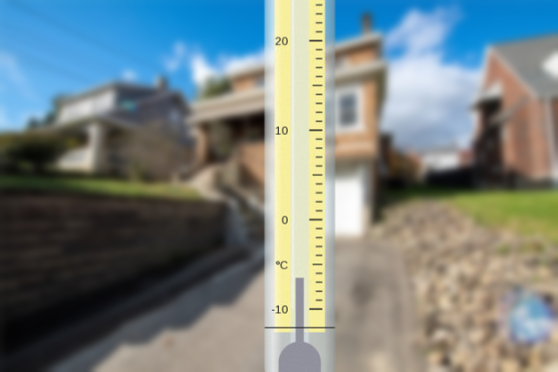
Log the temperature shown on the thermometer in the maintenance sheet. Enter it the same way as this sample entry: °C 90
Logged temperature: °C -6.5
